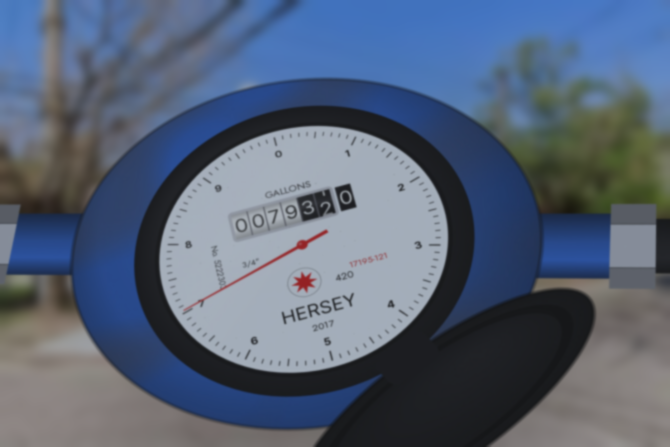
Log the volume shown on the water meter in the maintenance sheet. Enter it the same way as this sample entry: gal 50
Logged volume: gal 79317.0
